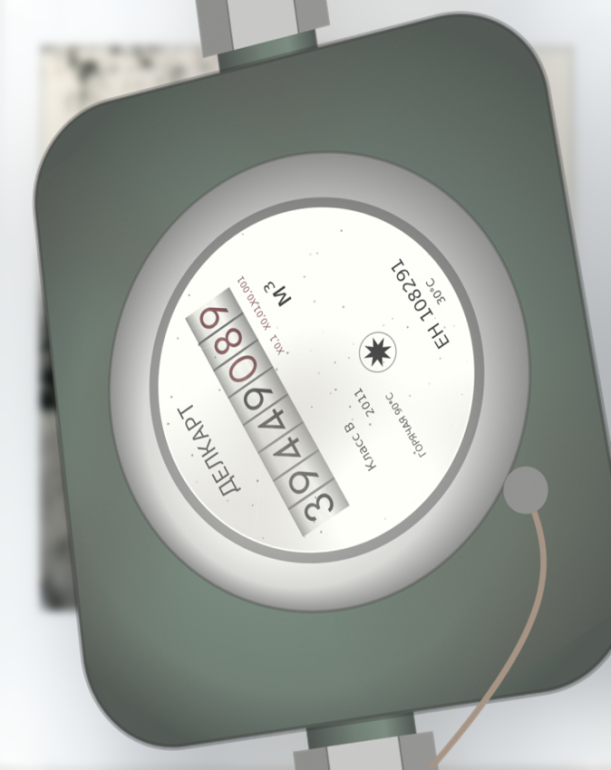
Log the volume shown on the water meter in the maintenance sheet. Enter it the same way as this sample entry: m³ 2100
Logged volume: m³ 39449.089
